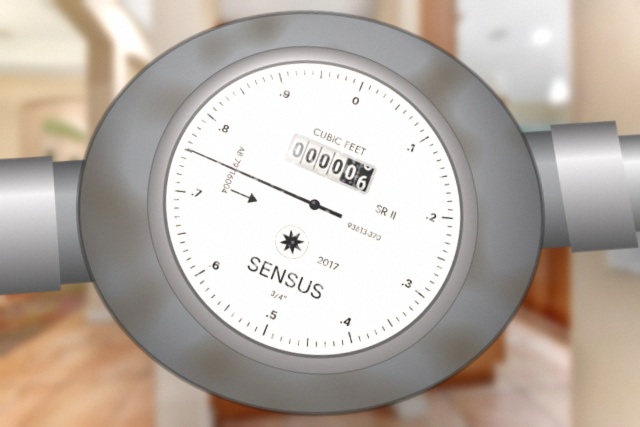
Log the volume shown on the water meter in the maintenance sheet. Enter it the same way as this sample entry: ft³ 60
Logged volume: ft³ 5.75
